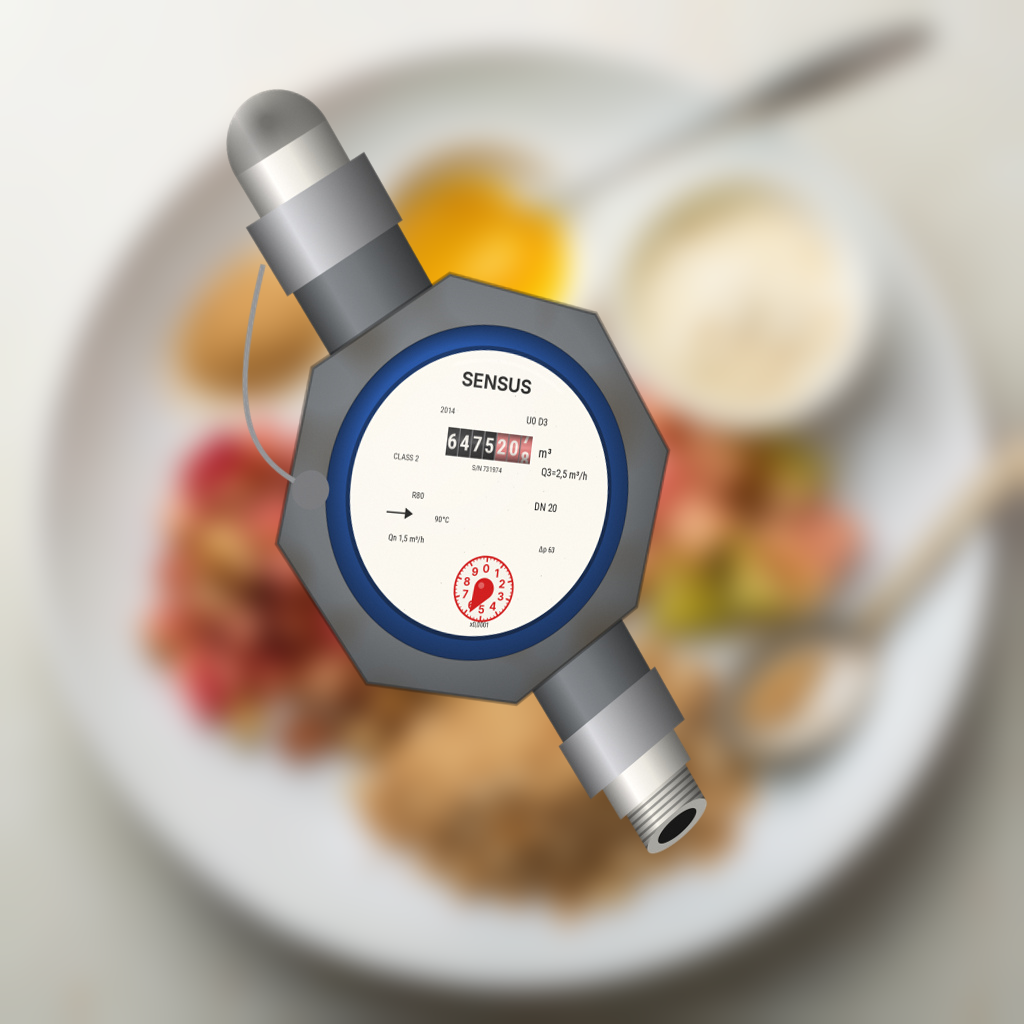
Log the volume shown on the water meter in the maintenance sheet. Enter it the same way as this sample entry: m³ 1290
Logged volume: m³ 6475.2075
